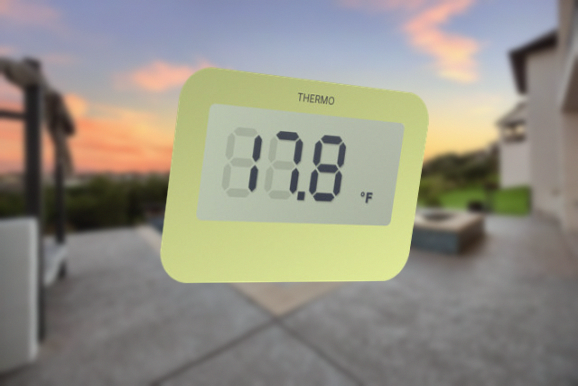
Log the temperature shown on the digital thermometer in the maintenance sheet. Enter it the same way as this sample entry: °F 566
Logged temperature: °F 17.8
